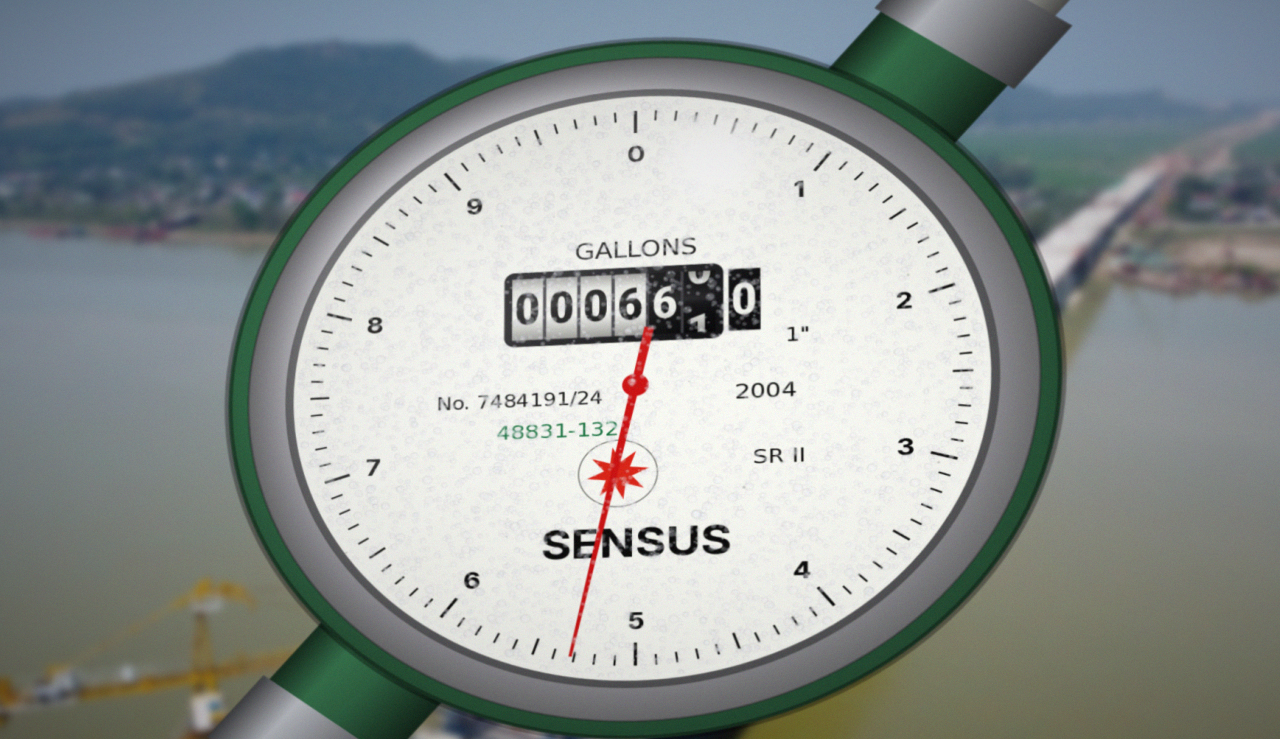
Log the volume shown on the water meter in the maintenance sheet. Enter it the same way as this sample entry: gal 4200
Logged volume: gal 6605.3
